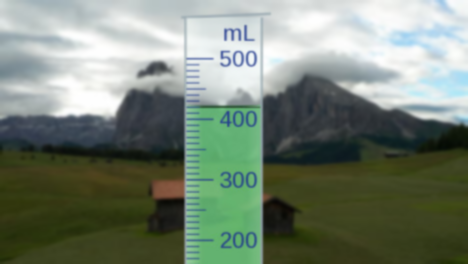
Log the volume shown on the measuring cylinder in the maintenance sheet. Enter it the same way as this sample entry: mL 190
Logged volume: mL 420
